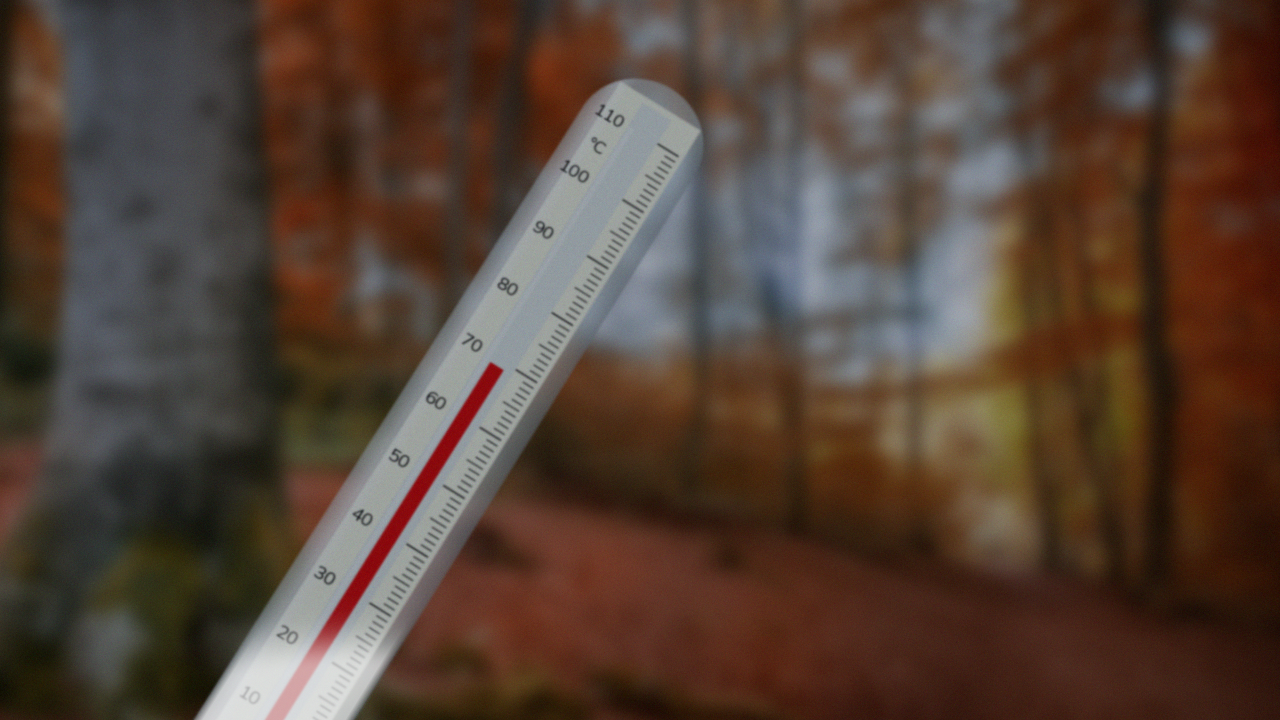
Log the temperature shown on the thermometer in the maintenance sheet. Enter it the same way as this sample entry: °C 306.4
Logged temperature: °C 69
